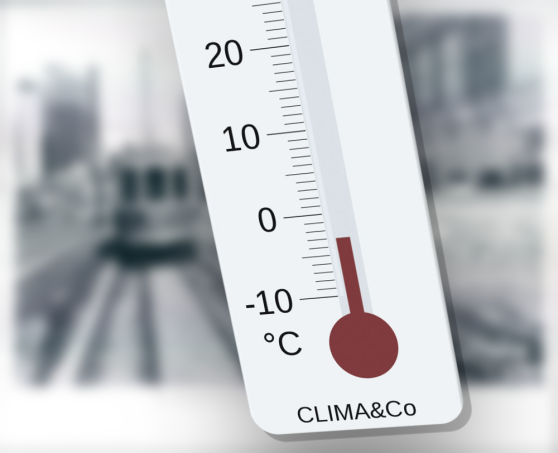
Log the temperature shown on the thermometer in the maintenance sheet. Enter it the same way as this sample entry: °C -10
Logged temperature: °C -3
